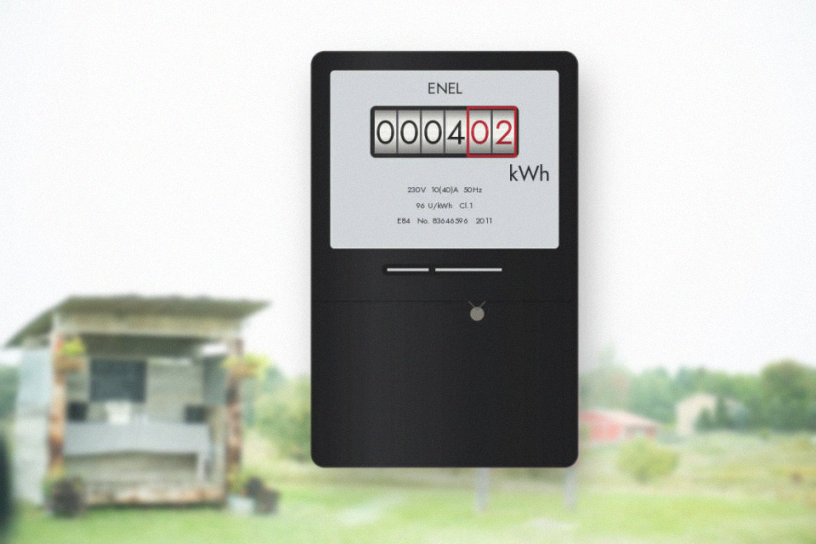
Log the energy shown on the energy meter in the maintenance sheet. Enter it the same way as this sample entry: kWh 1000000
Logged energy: kWh 4.02
